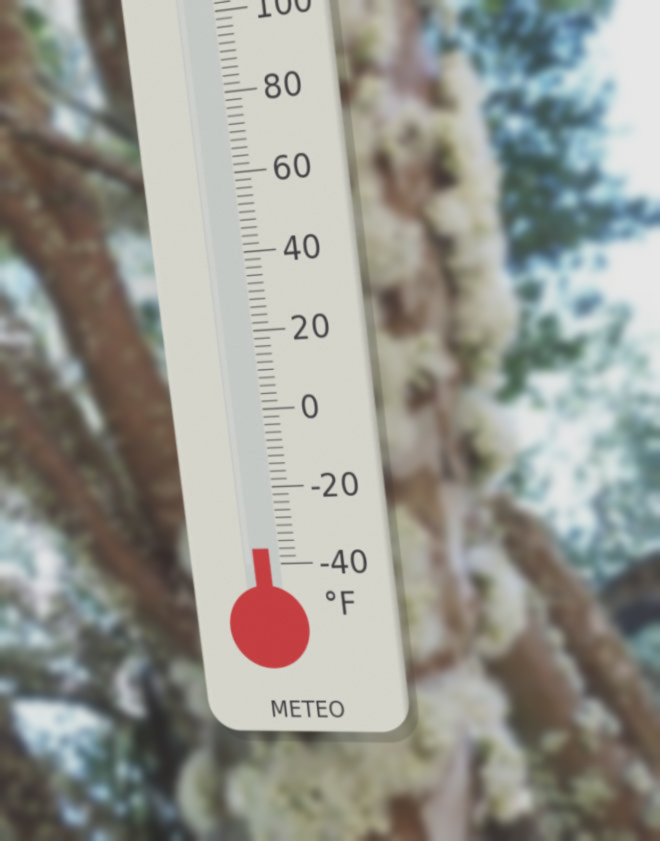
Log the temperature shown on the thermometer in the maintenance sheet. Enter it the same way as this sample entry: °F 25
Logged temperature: °F -36
